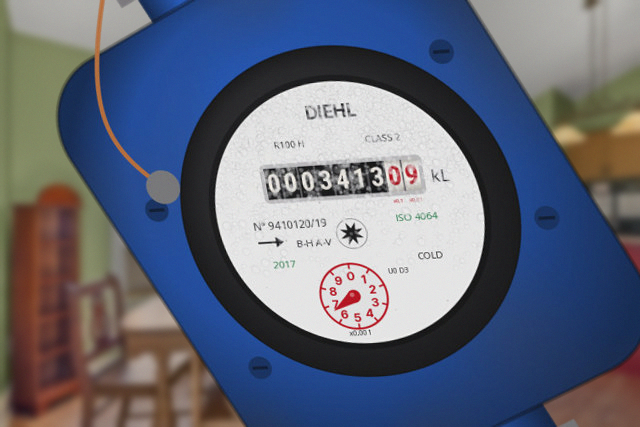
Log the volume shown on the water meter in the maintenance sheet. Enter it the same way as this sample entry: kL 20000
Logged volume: kL 3413.096
